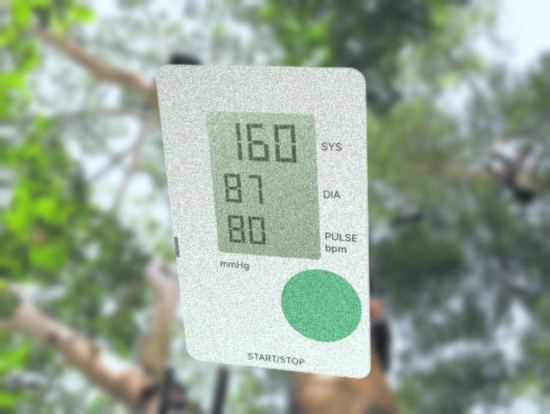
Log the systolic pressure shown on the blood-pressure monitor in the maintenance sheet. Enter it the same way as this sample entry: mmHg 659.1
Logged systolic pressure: mmHg 160
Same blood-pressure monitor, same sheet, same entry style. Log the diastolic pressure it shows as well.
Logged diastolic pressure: mmHg 87
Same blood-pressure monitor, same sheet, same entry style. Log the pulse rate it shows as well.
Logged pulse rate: bpm 80
